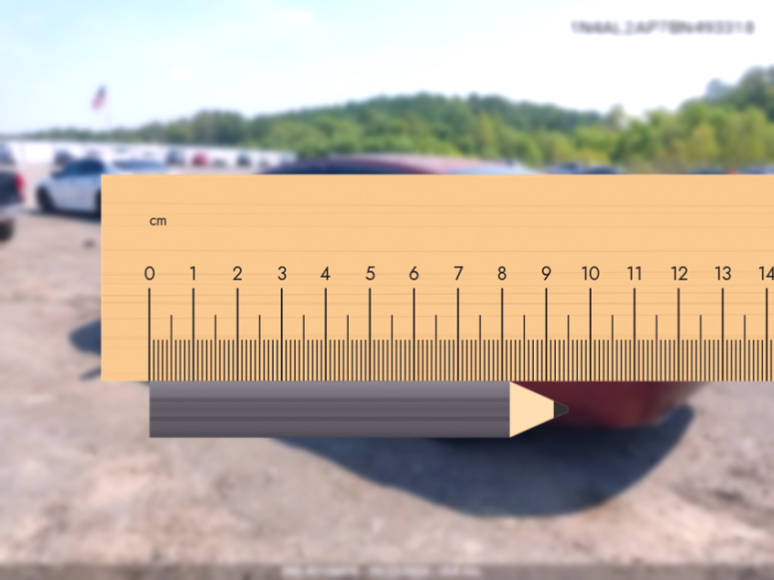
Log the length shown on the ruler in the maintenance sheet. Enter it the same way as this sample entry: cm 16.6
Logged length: cm 9.5
